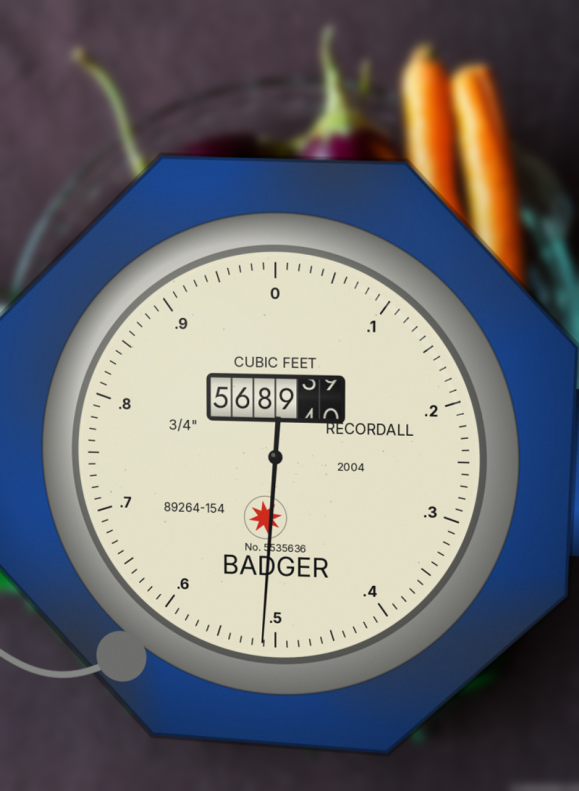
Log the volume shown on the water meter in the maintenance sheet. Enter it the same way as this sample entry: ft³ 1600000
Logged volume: ft³ 568939.51
